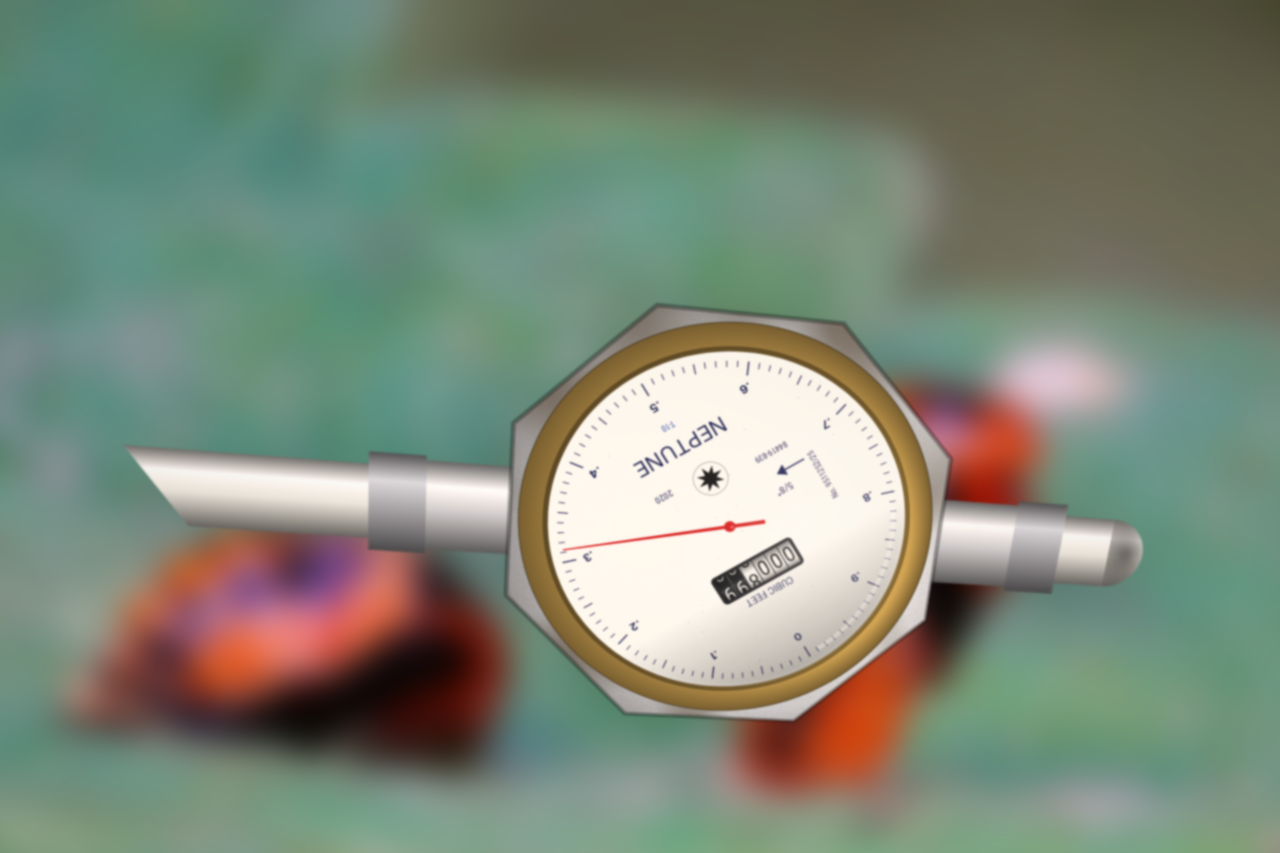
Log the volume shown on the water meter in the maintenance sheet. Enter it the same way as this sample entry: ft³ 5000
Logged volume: ft³ 899.31
